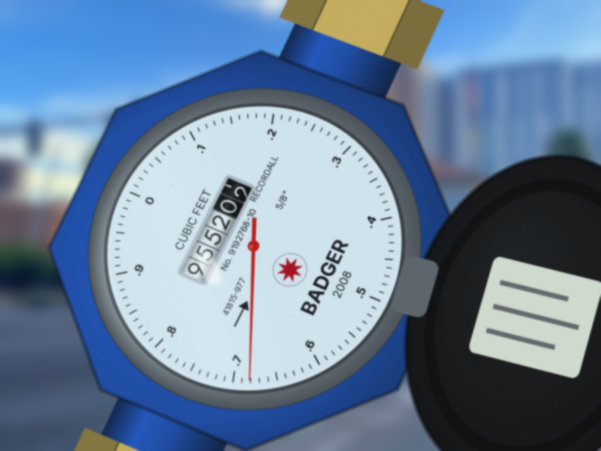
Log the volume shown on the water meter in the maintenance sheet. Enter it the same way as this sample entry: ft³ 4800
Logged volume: ft³ 955201.68
